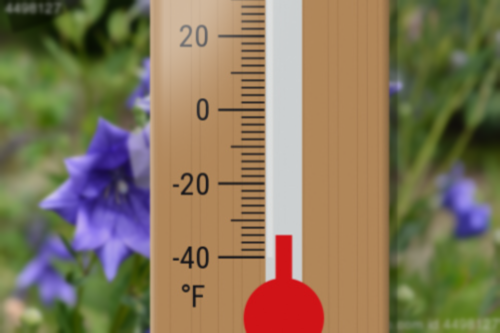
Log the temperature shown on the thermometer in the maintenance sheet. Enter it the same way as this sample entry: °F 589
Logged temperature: °F -34
